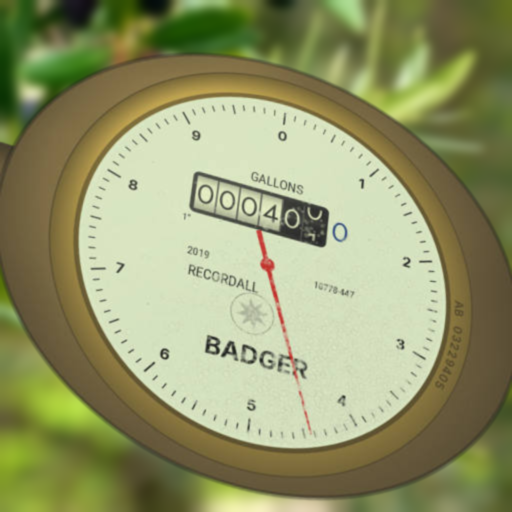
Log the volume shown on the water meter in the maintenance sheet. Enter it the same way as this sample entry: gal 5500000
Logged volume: gal 4004.4
